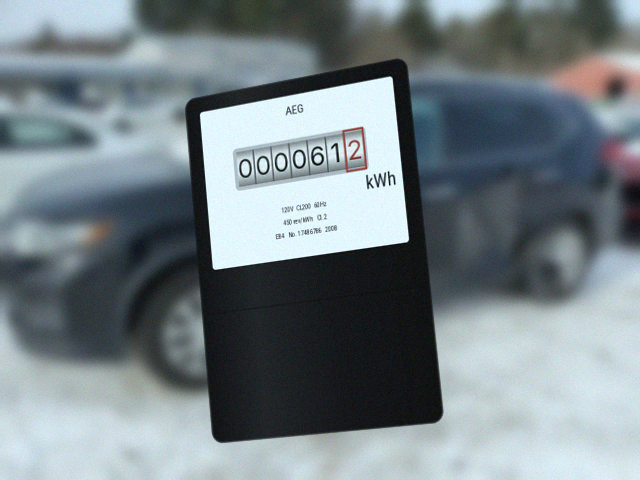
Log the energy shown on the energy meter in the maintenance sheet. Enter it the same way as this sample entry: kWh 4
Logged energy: kWh 61.2
